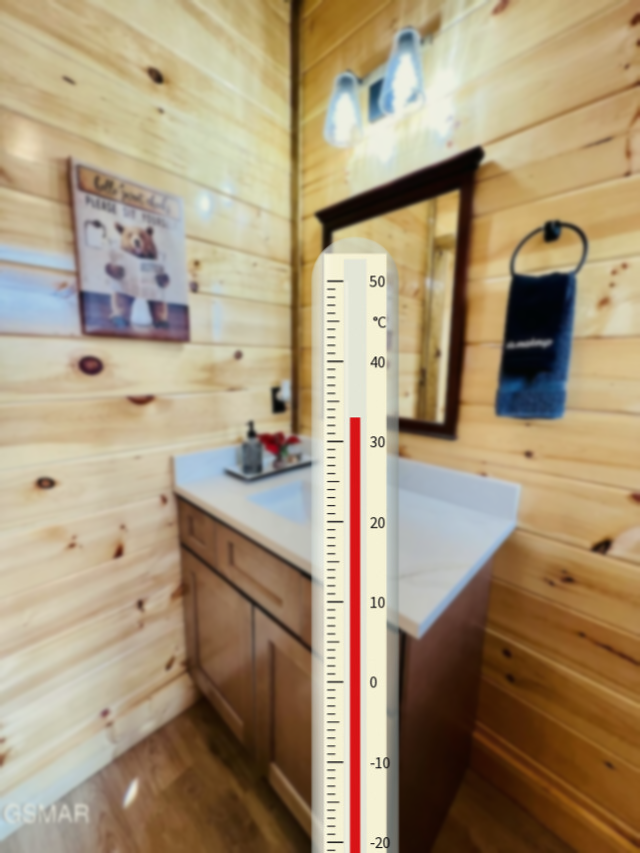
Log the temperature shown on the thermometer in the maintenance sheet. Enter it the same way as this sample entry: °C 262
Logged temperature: °C 33
